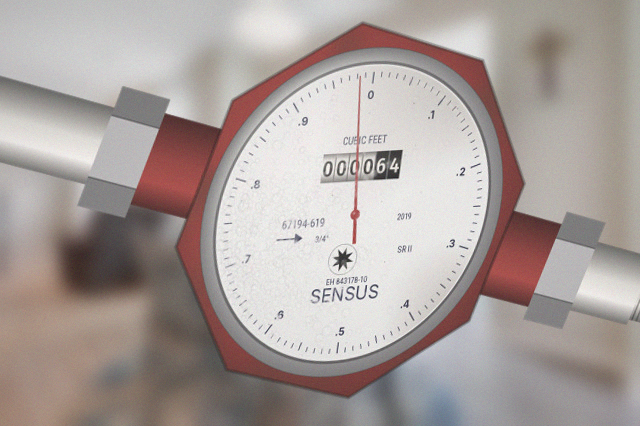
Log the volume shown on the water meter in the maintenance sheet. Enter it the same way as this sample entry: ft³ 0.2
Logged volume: ft³ 63.98
